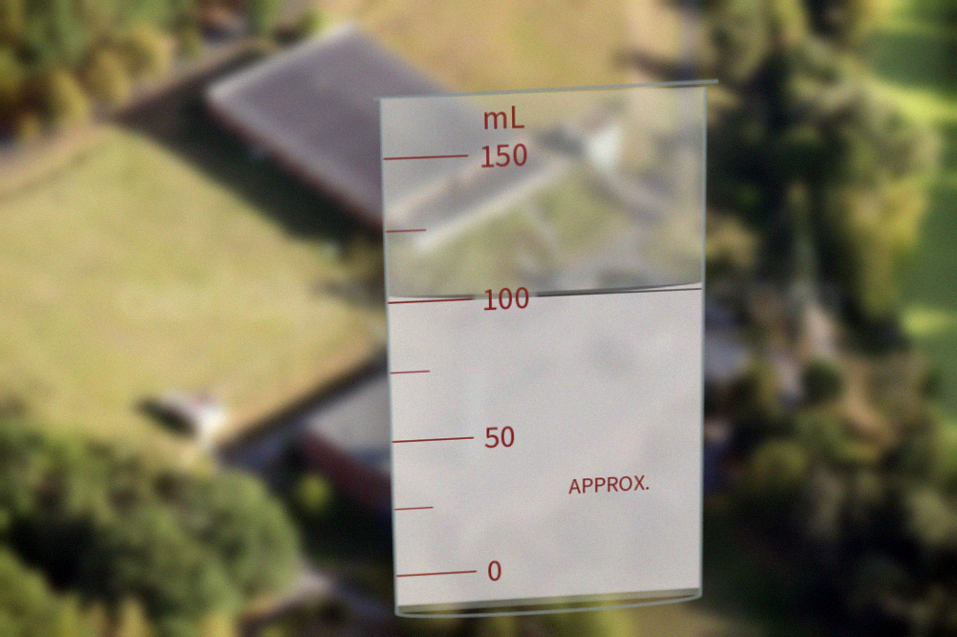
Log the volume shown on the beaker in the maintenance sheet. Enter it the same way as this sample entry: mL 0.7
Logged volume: mL 100
